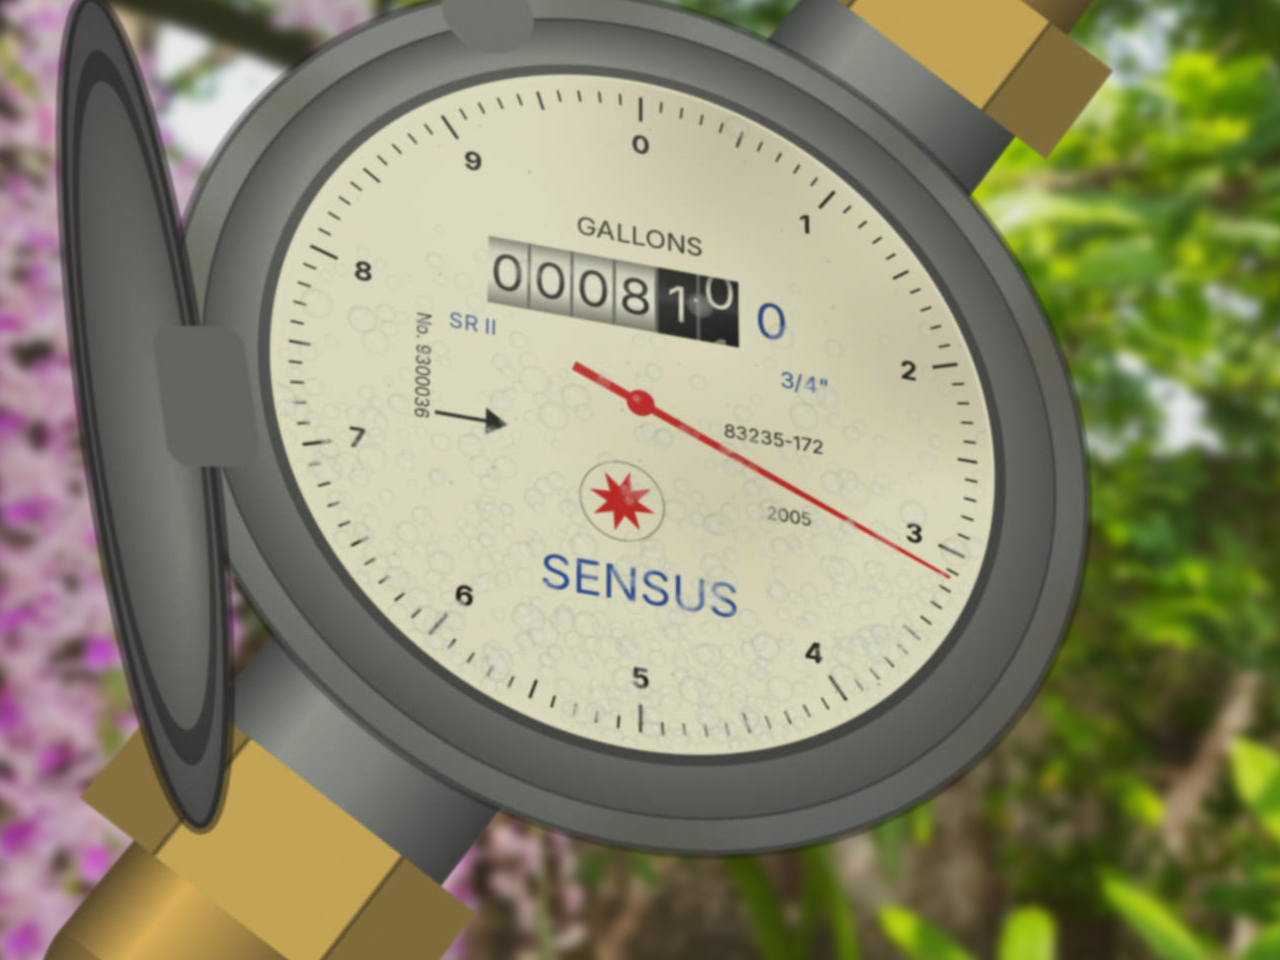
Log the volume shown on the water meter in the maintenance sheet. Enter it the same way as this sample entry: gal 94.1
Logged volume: gal 8103.1
